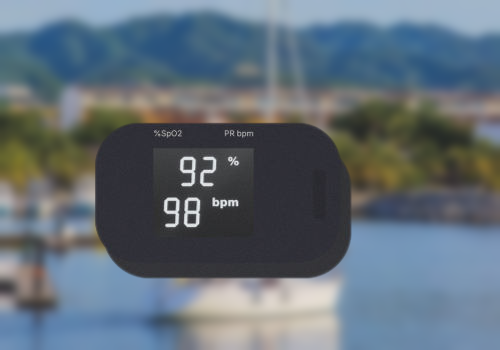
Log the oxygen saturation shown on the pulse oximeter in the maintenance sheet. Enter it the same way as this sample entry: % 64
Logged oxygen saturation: % 92
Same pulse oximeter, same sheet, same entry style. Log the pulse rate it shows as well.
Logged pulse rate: bpm 98
